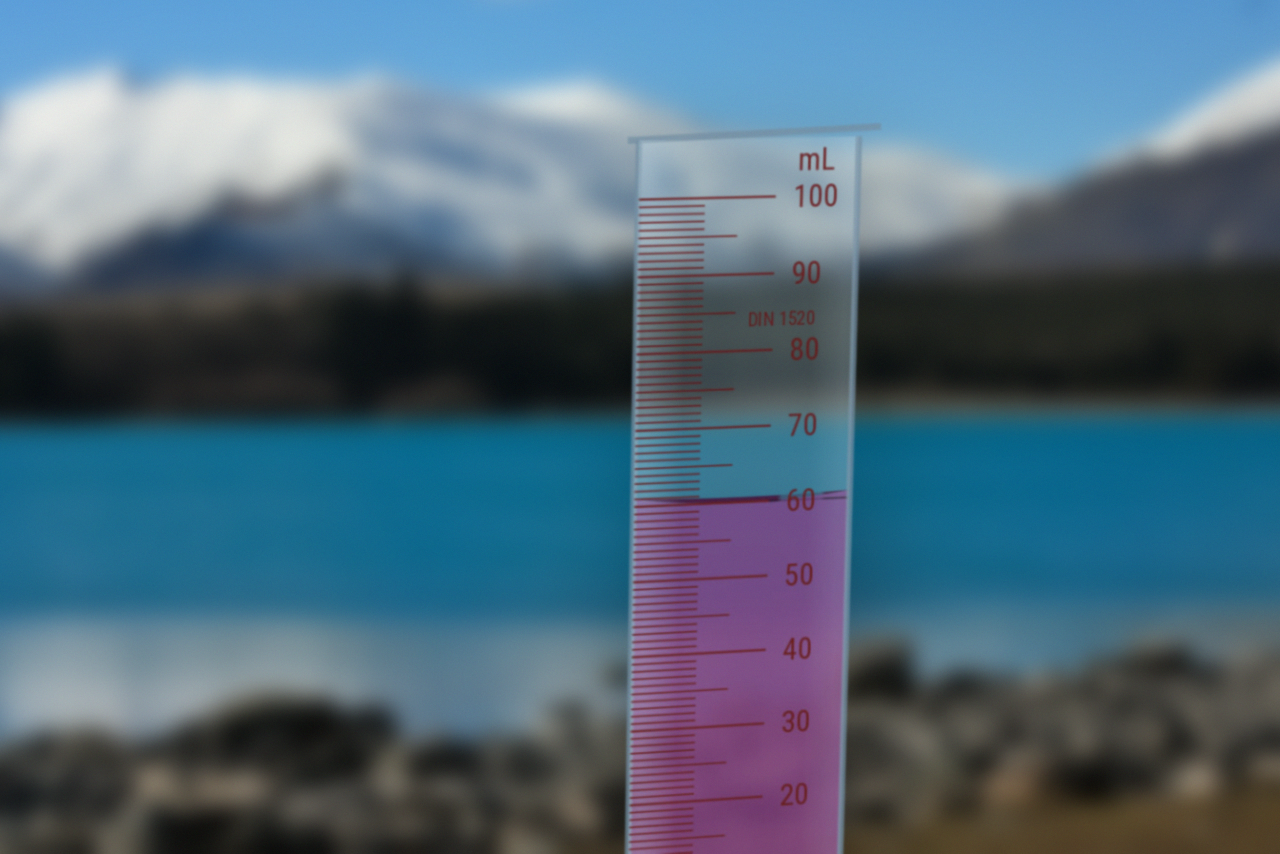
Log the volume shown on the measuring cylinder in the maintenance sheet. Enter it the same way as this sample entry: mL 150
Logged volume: mL 60
